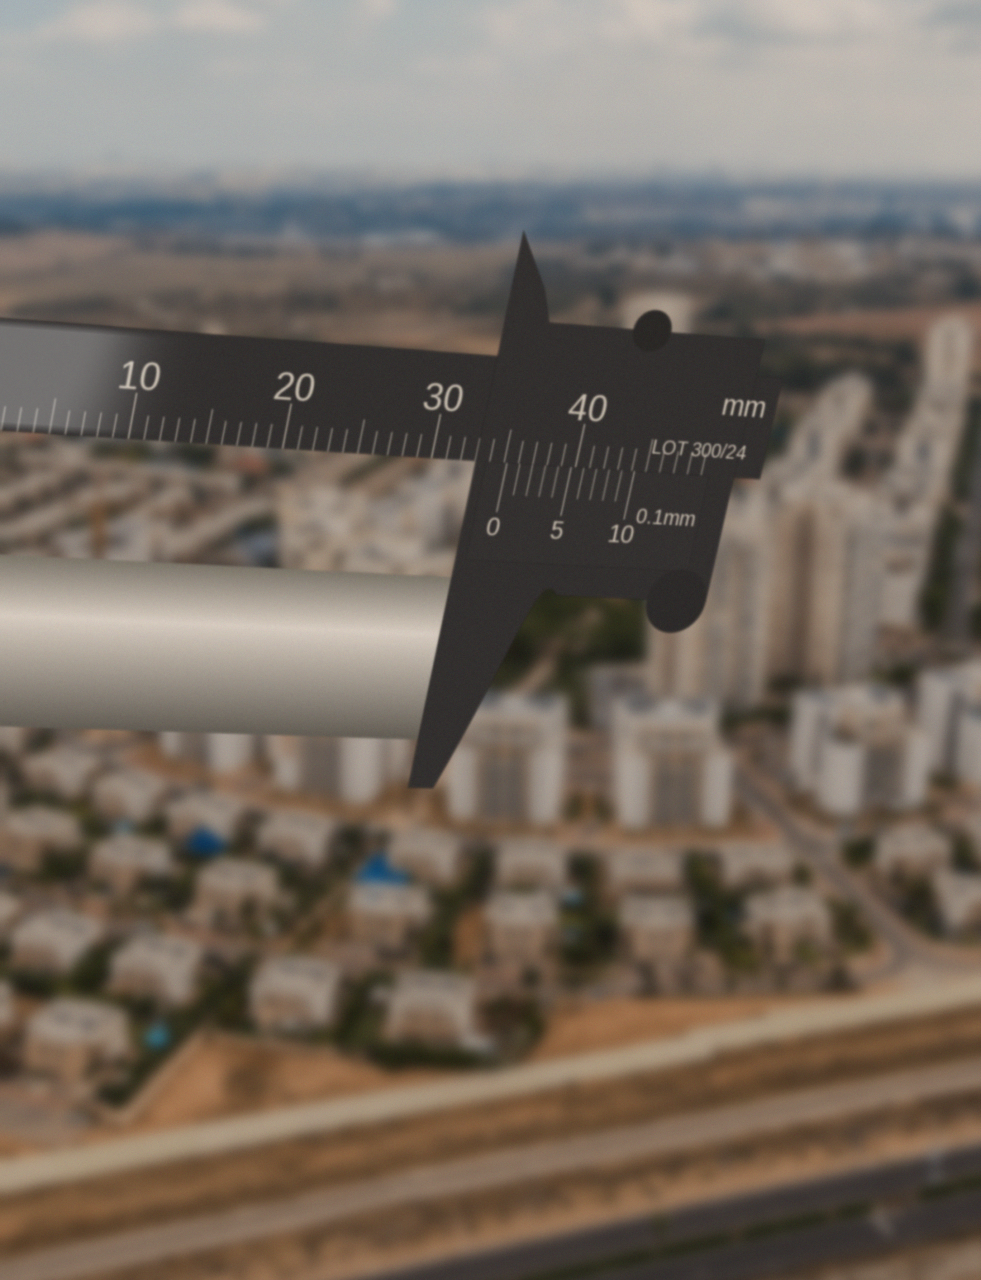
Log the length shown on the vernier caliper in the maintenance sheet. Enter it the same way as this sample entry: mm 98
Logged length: mm 35.2
